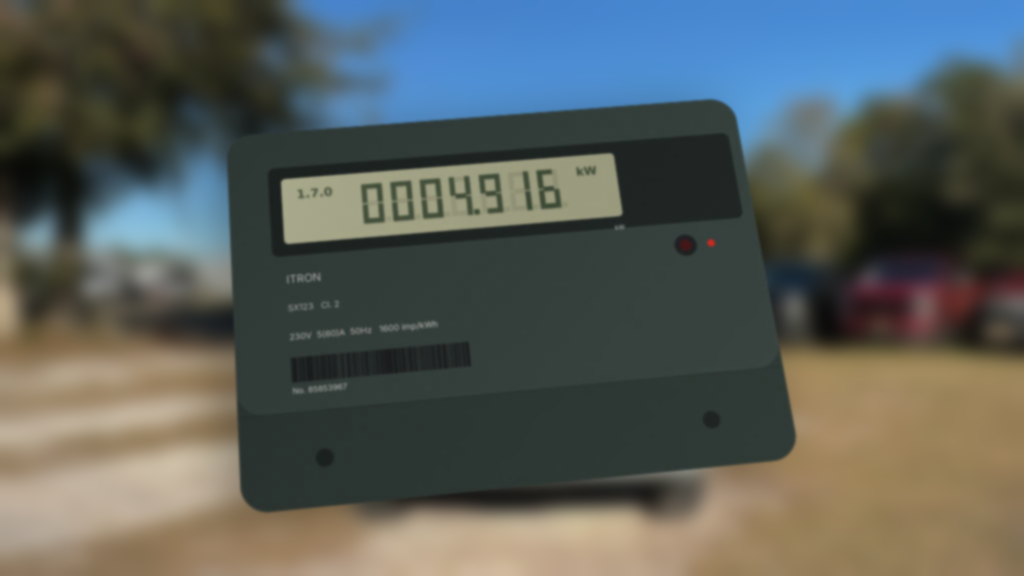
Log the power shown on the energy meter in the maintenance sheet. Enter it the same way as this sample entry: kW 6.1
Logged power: kW 4.916
